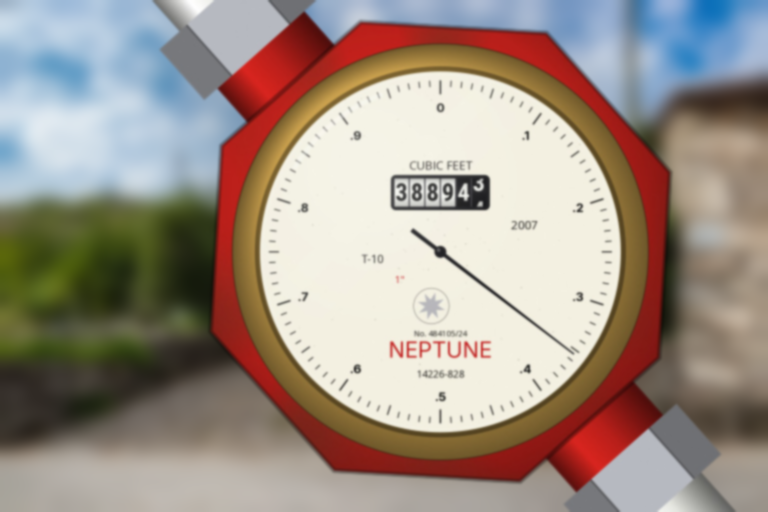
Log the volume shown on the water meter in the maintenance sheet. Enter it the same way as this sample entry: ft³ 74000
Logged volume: ft³ 388943.35
